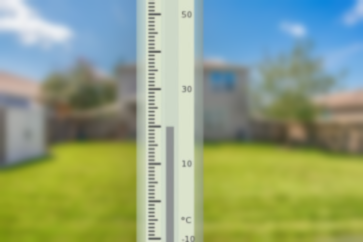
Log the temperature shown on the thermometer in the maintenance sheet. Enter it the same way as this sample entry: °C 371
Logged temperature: °C 20
